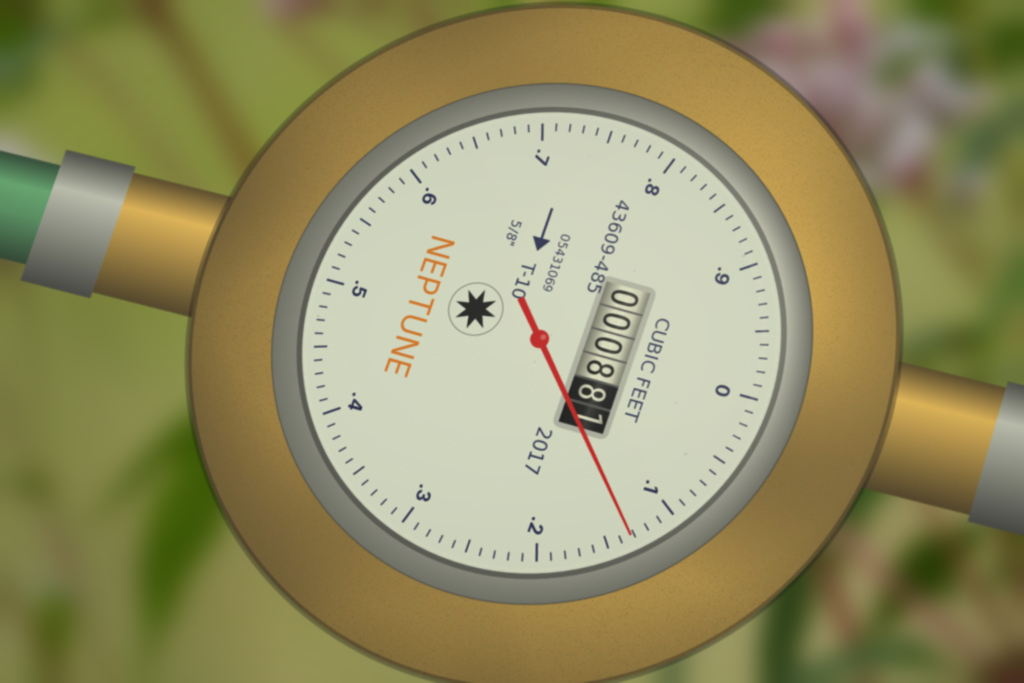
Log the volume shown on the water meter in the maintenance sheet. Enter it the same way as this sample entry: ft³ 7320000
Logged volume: ft³ 881.13
